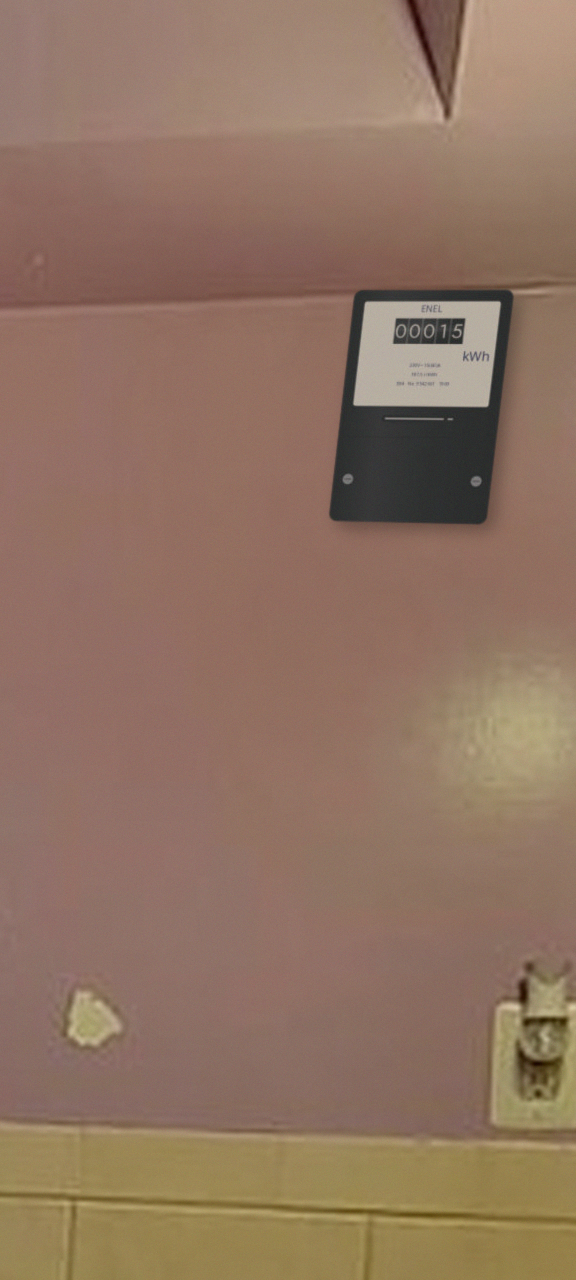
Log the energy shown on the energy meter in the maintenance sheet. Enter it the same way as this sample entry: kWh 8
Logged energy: kWh 15
